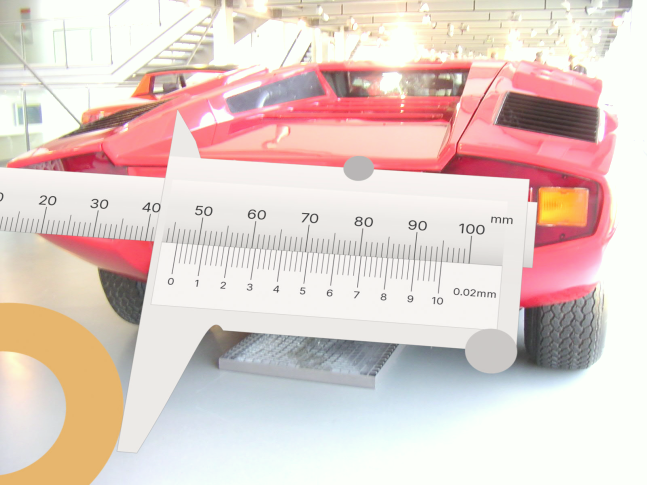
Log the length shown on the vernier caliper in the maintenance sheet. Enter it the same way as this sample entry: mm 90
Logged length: mm 46.0
